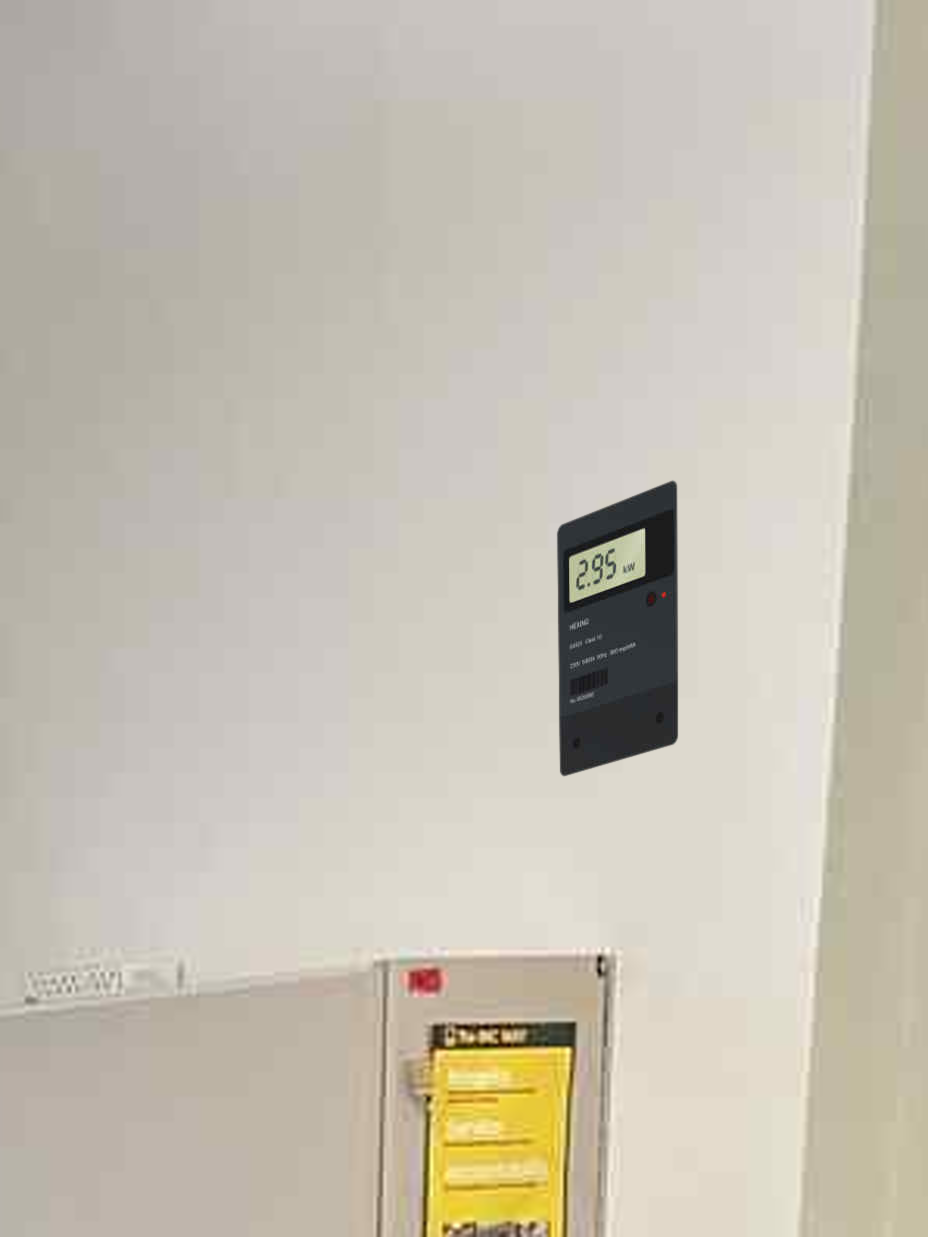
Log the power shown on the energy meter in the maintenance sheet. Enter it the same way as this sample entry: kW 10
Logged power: kW 2.95
